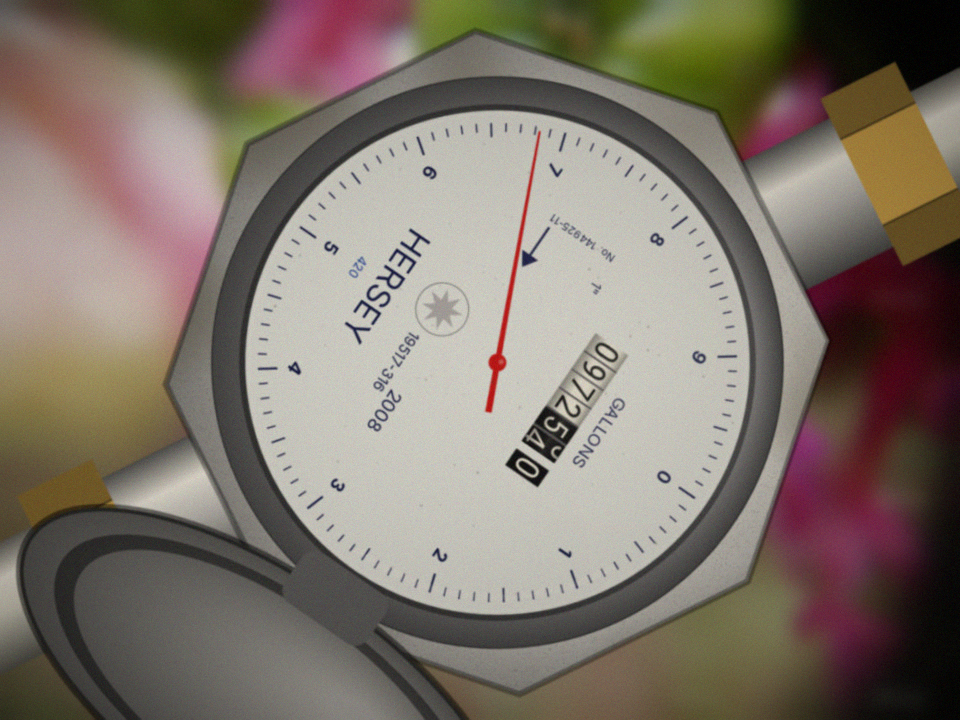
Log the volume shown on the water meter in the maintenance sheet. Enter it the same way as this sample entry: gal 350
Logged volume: gal 972536.8
